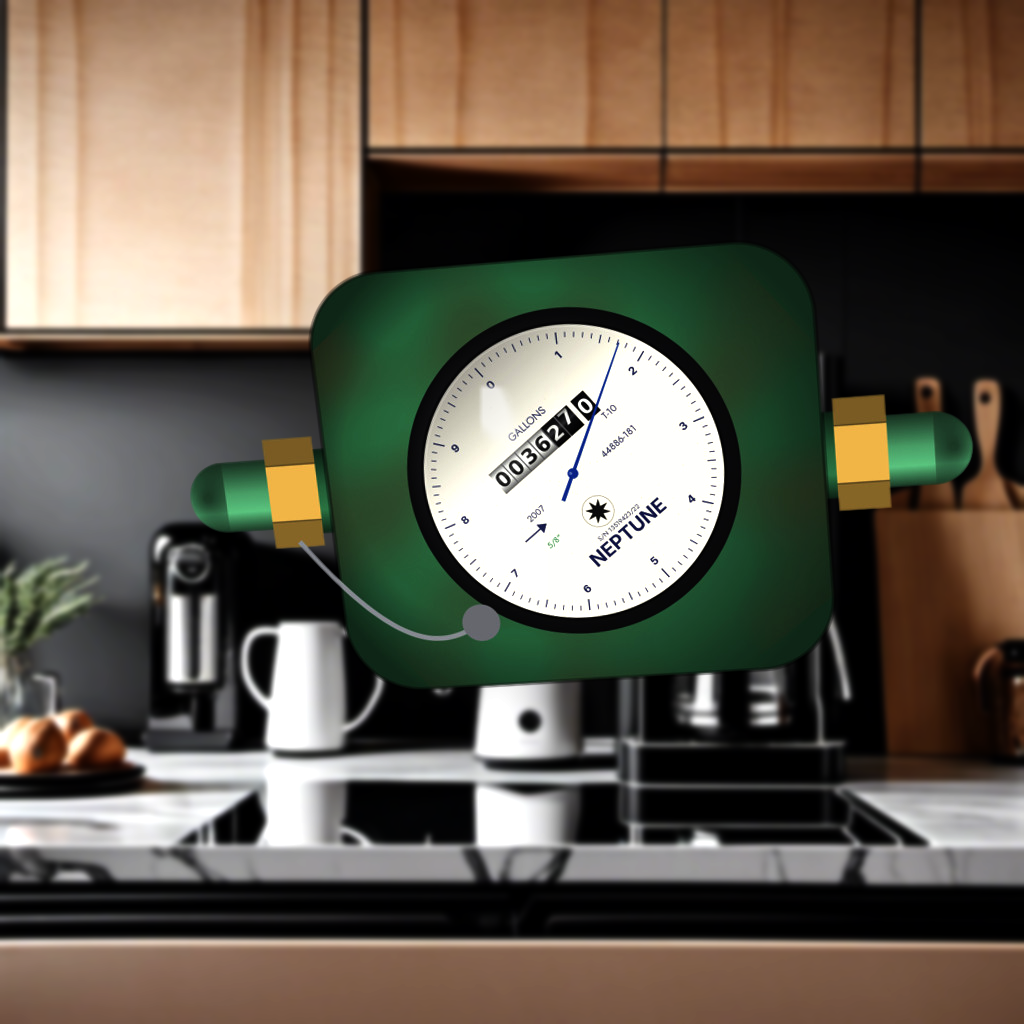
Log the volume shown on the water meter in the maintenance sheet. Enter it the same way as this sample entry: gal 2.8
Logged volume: gal 36271.7
